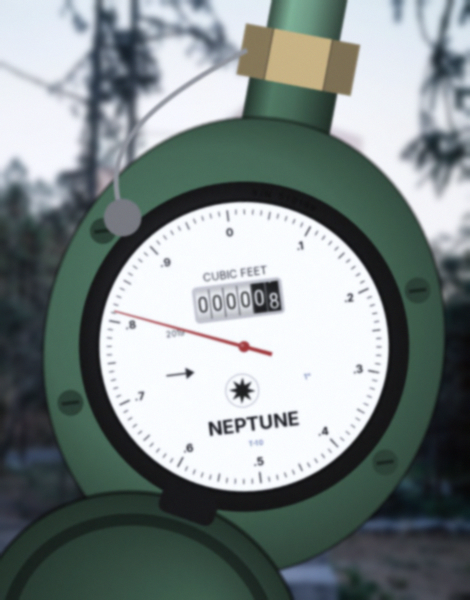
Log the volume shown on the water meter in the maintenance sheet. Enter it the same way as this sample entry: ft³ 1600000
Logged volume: ft³ 7.81
